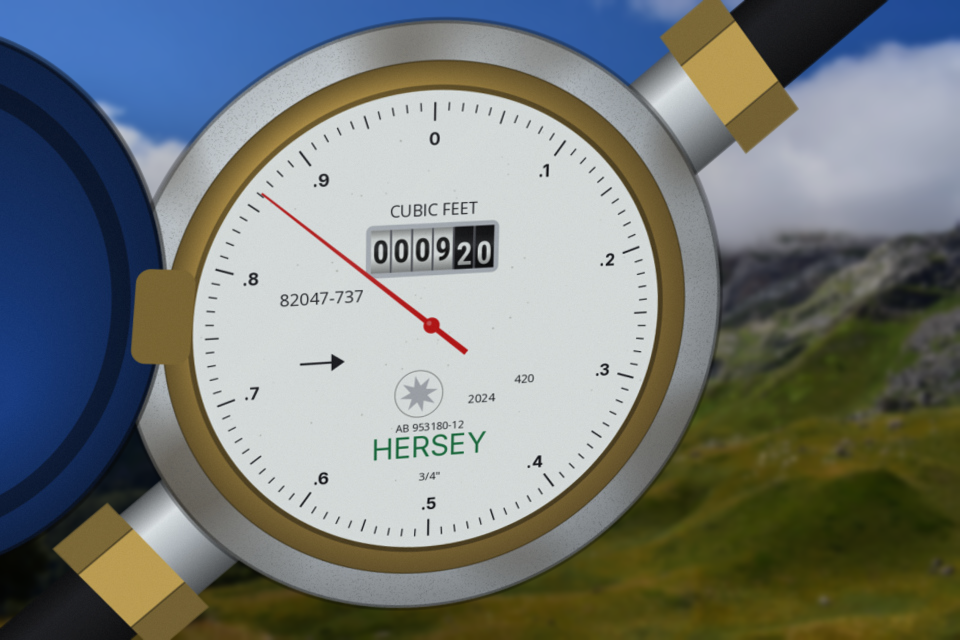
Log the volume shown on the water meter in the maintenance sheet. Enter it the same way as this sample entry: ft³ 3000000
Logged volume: ft³ 919.86
